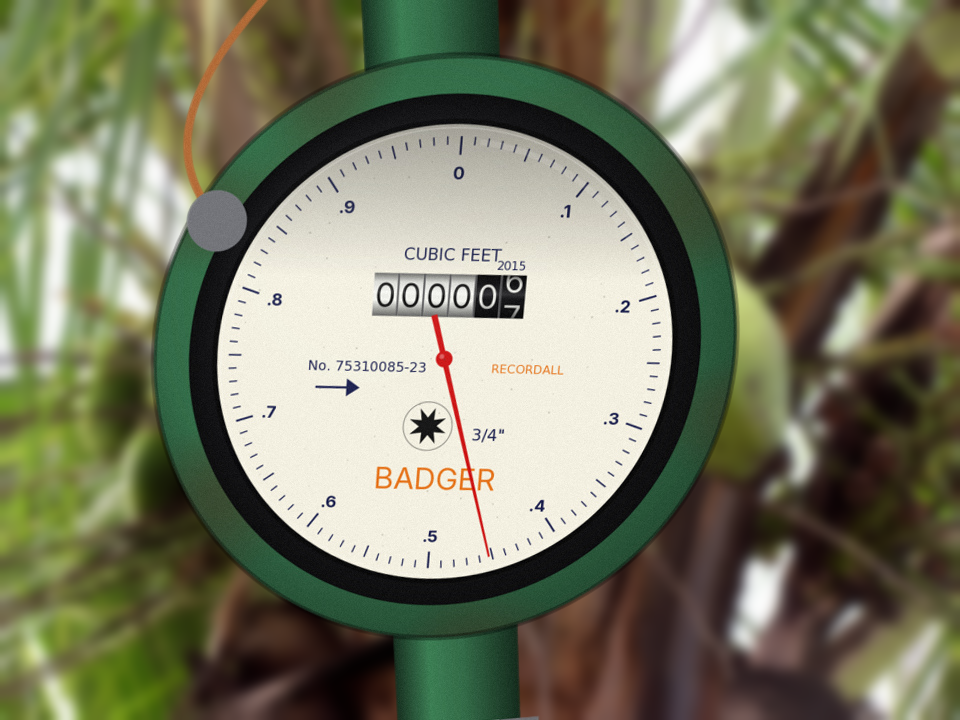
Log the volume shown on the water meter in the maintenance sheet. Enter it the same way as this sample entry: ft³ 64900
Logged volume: ft³ 6.45
